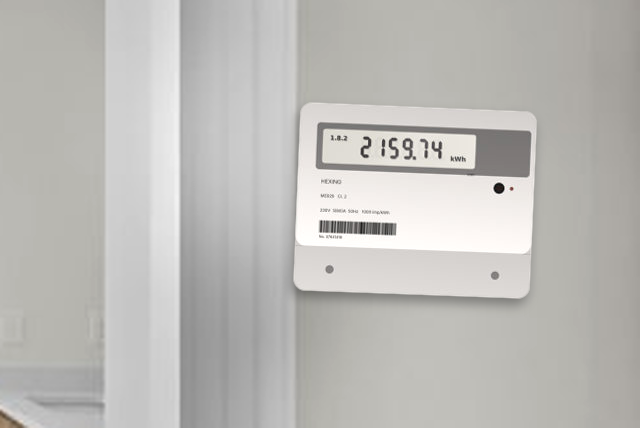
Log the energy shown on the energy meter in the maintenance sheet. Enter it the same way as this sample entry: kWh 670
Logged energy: kWh 2159.74
